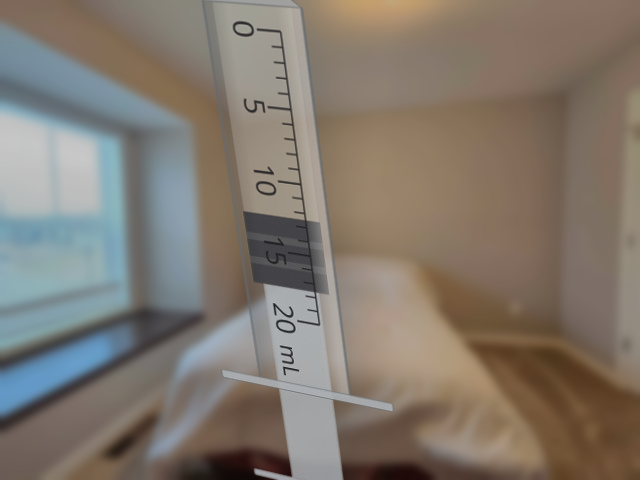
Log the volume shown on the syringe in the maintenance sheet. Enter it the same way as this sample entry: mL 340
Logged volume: mL 12.5
